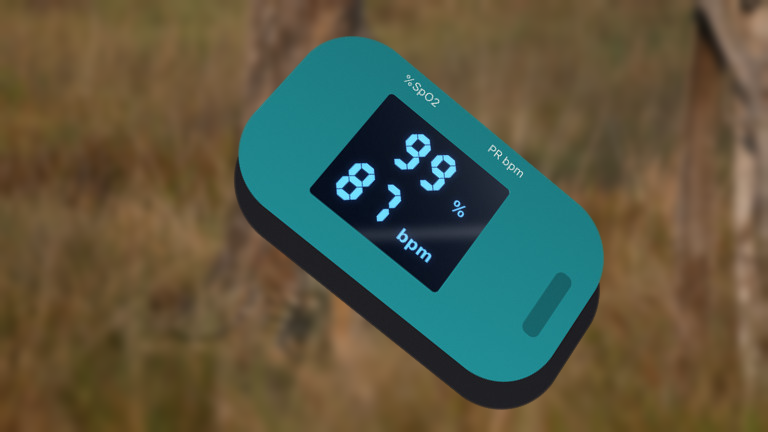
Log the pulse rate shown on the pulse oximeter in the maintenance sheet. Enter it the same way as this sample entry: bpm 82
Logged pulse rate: bpm 87
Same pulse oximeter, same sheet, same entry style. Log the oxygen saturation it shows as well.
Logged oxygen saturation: % 99
